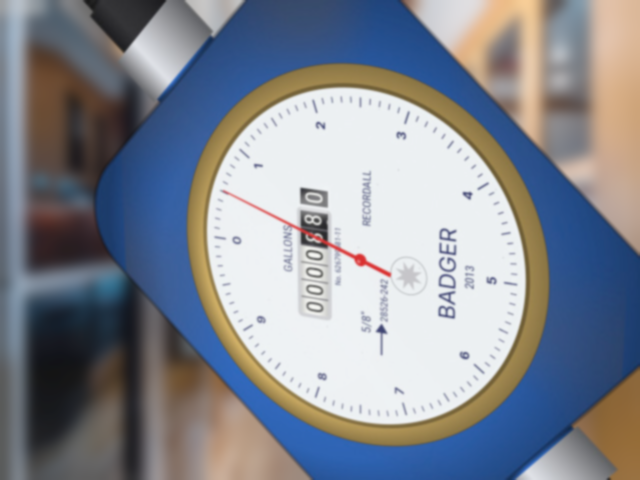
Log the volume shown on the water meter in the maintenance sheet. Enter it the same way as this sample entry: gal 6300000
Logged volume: gal 880.5
